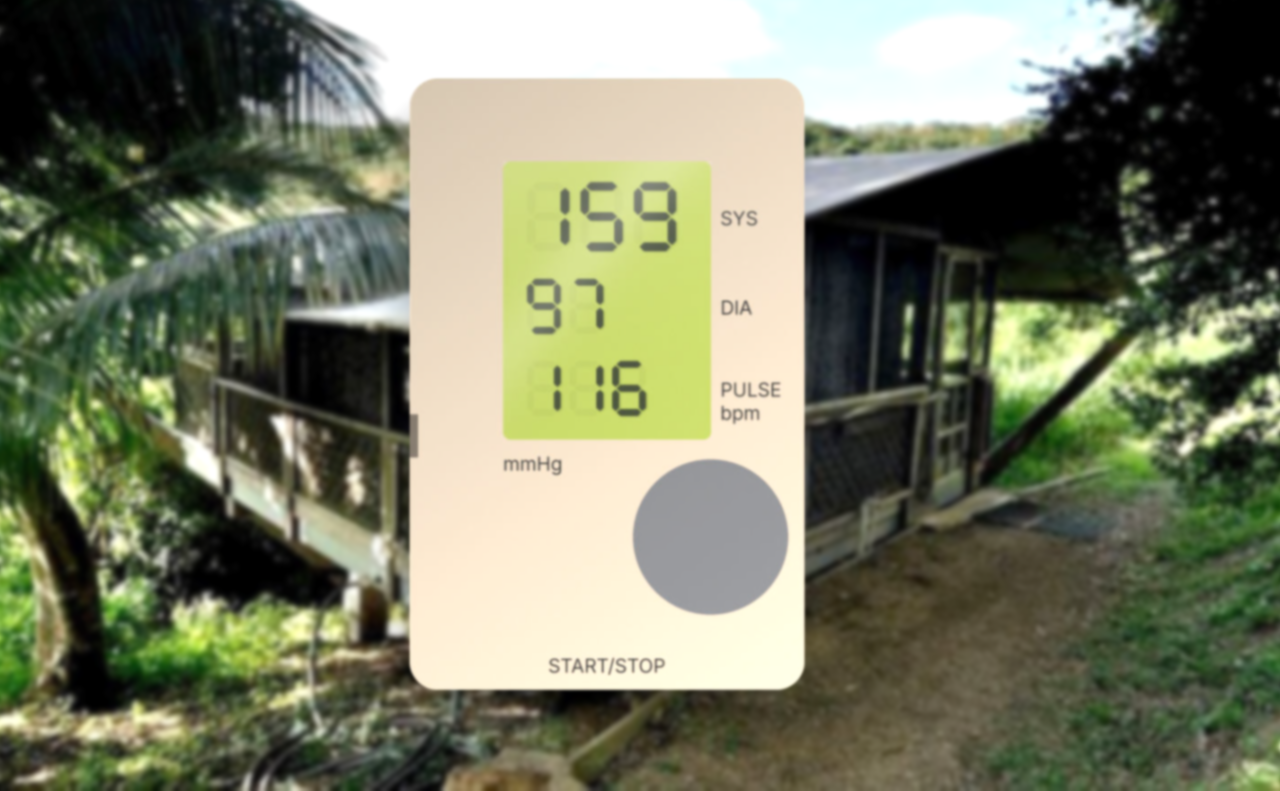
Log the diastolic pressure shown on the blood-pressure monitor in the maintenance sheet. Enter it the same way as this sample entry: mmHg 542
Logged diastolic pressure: mmHg 97
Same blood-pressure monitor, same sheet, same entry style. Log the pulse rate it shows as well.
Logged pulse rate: bpm 116
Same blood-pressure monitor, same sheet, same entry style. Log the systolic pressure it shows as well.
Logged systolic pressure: mmHg 159
